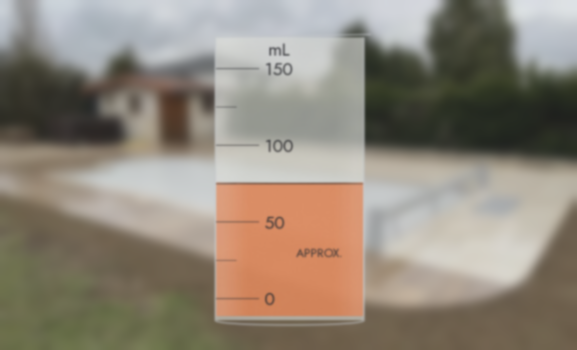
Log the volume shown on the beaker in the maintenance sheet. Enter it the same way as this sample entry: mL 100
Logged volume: mL 75
